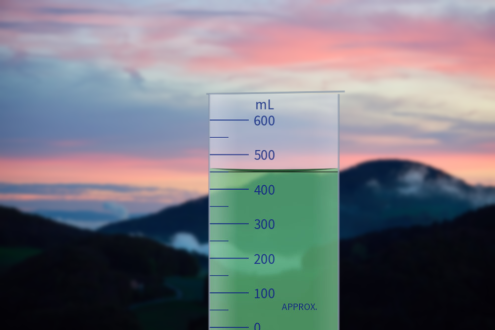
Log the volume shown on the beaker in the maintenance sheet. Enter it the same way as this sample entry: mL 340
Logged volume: mL 450
